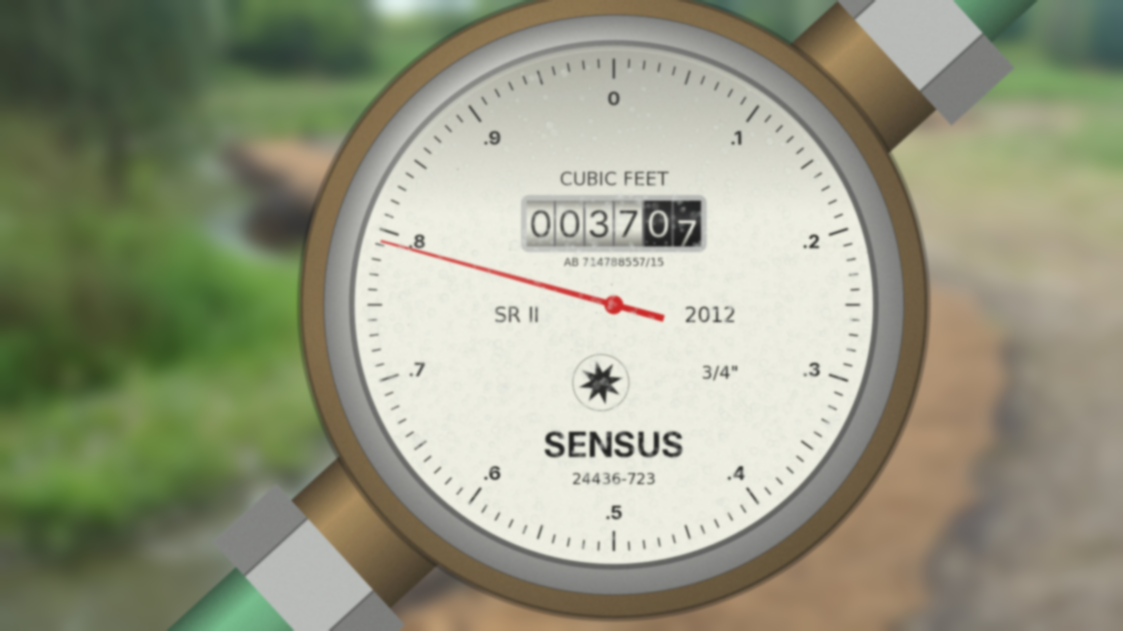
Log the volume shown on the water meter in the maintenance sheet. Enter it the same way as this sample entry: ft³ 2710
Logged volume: ft³ 3706.79
